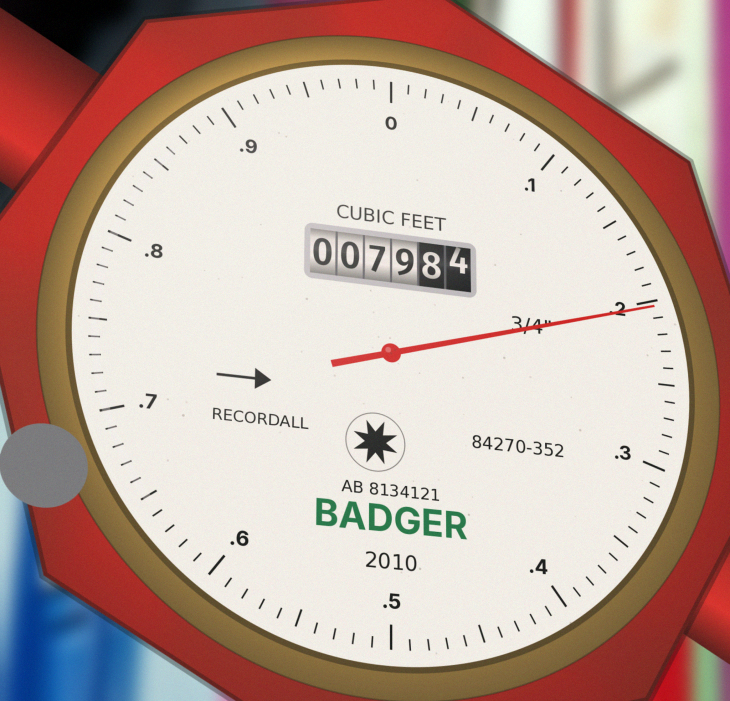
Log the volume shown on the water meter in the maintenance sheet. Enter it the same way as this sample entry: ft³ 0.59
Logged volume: ft³ 7984.20
